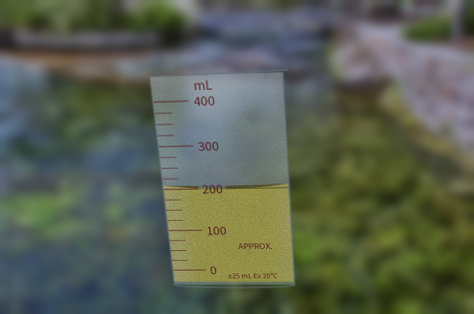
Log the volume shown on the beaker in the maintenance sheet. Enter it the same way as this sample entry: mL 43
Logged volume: mL 200
